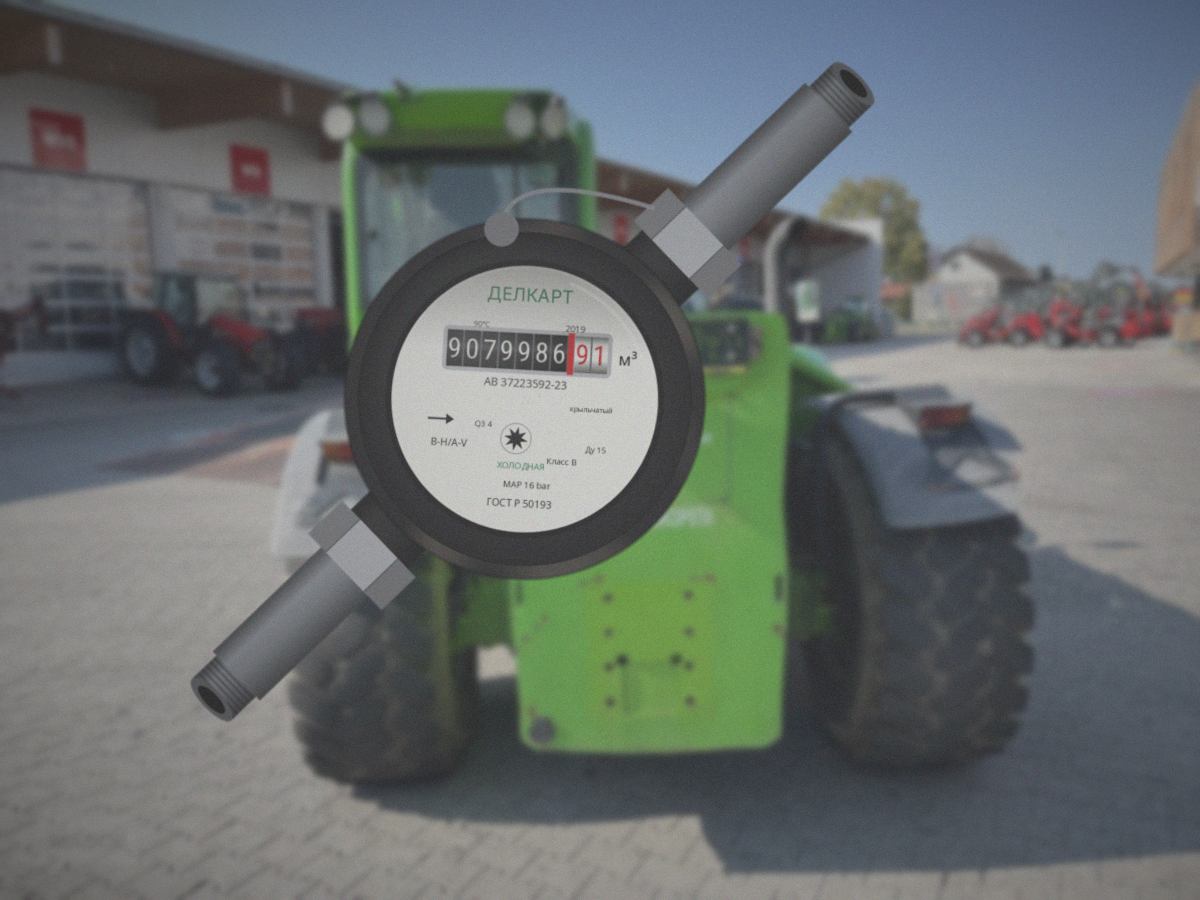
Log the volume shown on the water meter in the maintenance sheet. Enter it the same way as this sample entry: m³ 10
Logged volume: m³ 9079986.91
